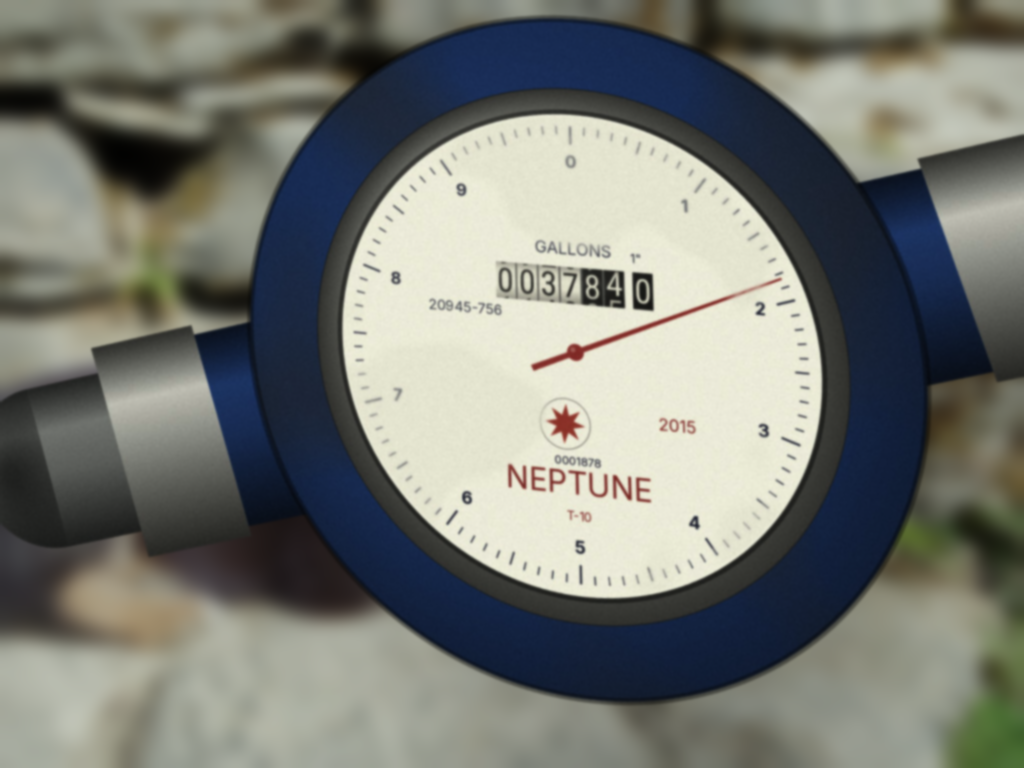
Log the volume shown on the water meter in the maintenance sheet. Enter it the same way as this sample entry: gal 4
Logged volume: gal 37841.8
